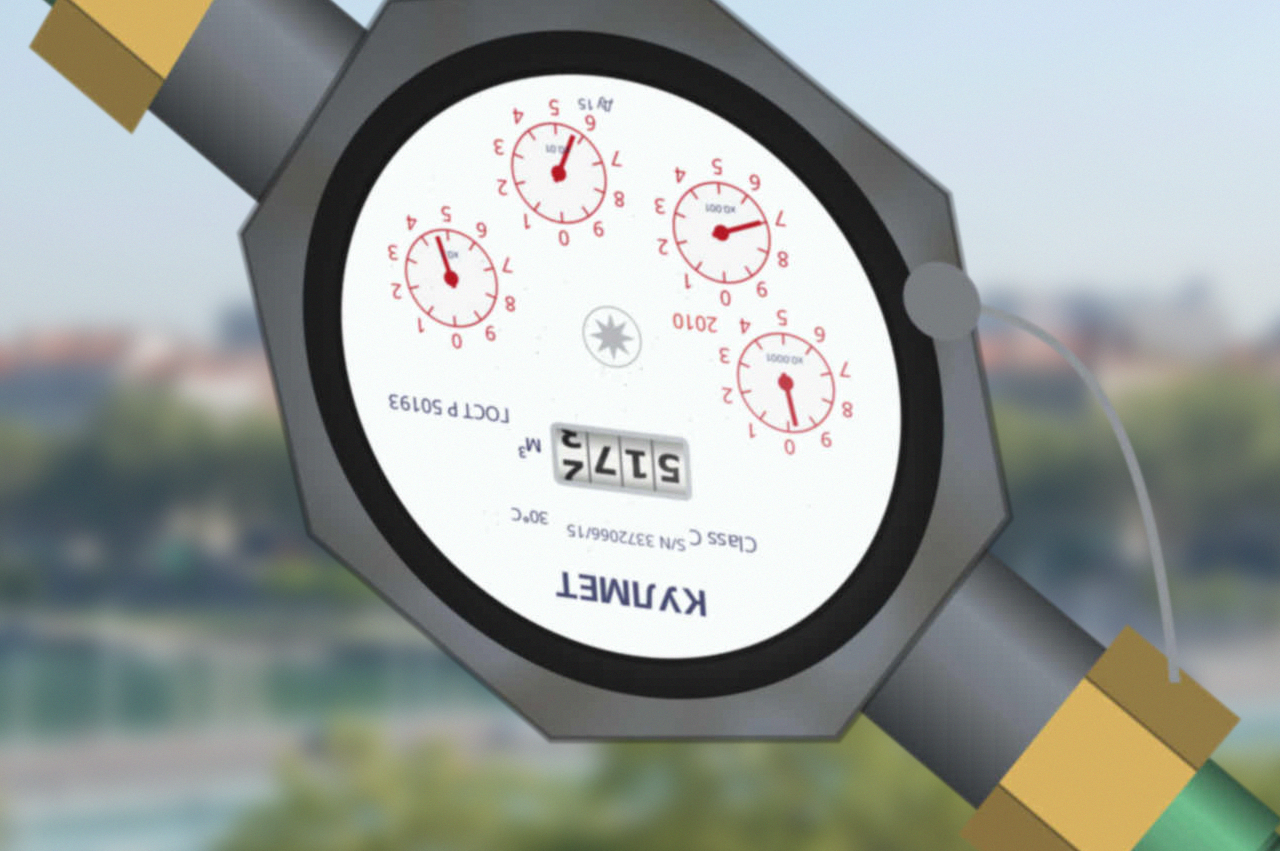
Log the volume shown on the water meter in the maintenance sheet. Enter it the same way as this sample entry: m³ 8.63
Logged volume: m³ 5172.4569
